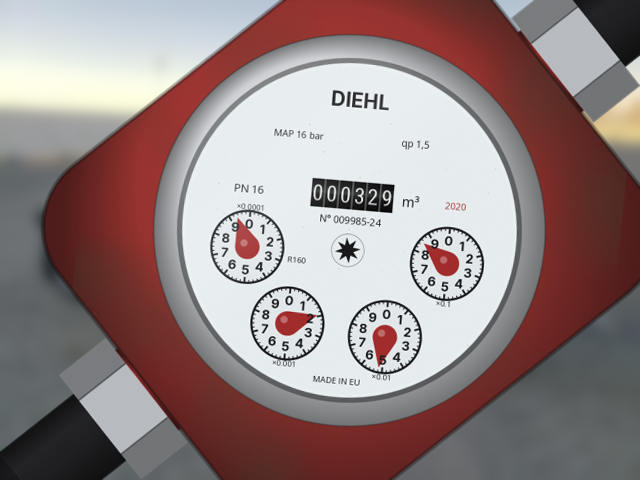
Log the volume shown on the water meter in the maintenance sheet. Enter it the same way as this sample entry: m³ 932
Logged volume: m³ 329.8519
